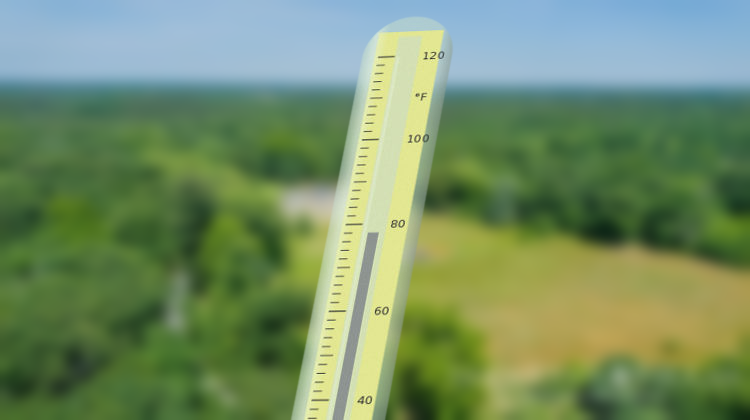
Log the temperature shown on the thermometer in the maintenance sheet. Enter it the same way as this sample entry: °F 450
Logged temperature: °F 78
